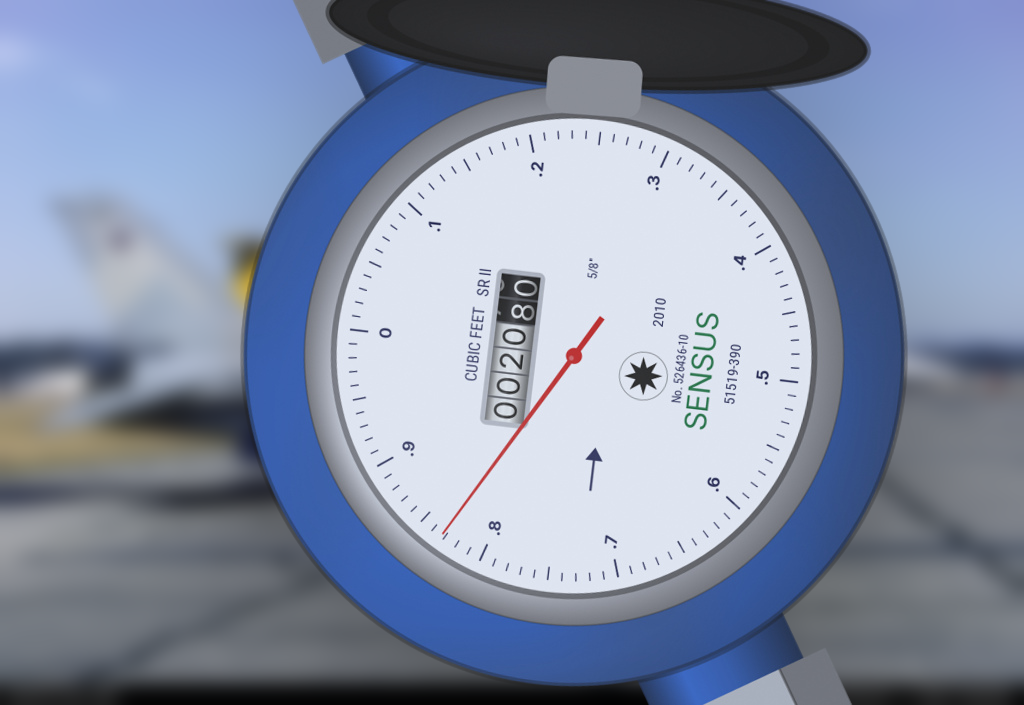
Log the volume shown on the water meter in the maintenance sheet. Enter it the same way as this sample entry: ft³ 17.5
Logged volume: ft³ 2079.83
